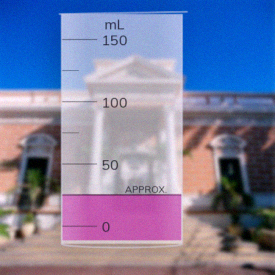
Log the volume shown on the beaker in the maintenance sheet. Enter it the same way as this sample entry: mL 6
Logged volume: mL 25
